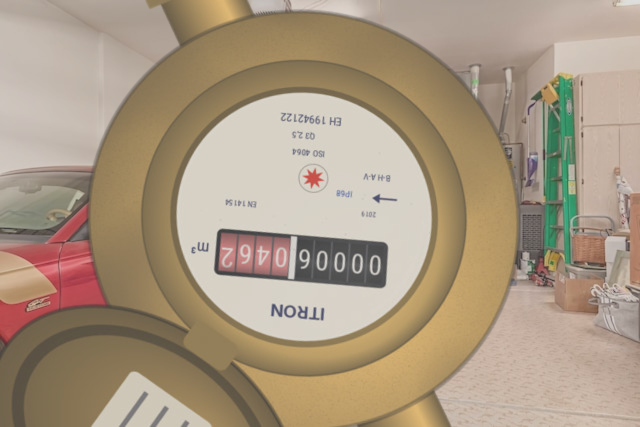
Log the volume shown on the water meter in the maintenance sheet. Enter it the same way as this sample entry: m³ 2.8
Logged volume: m³ 6.0462
